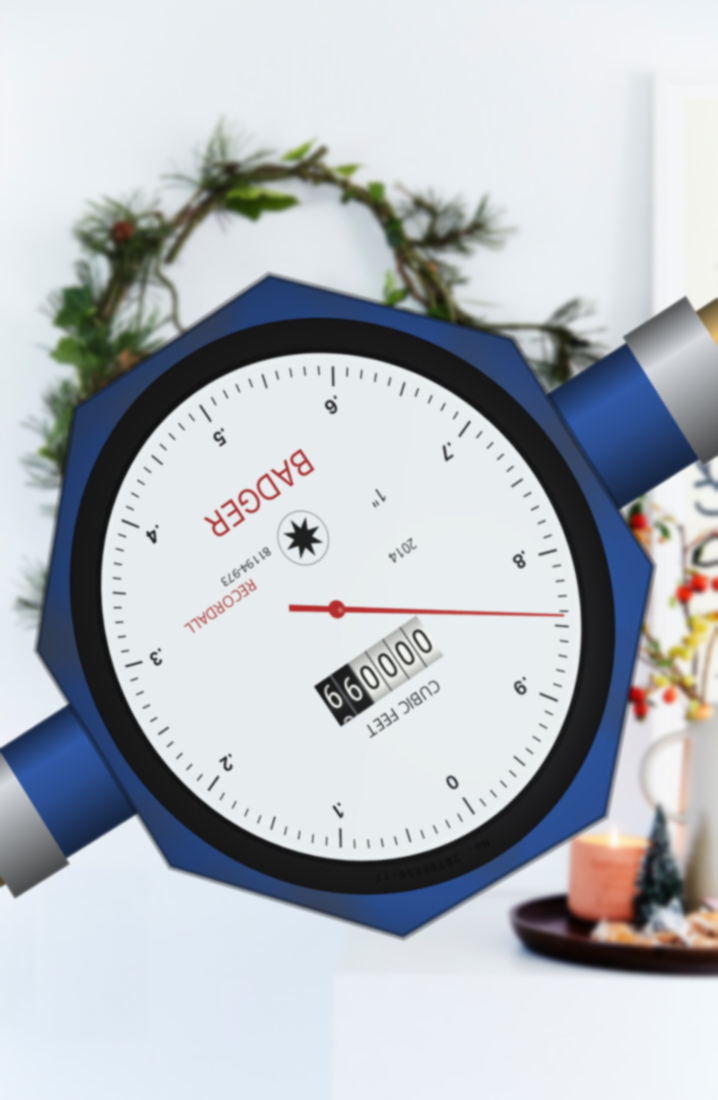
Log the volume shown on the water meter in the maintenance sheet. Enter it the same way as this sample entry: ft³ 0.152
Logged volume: ft³ 98.84
